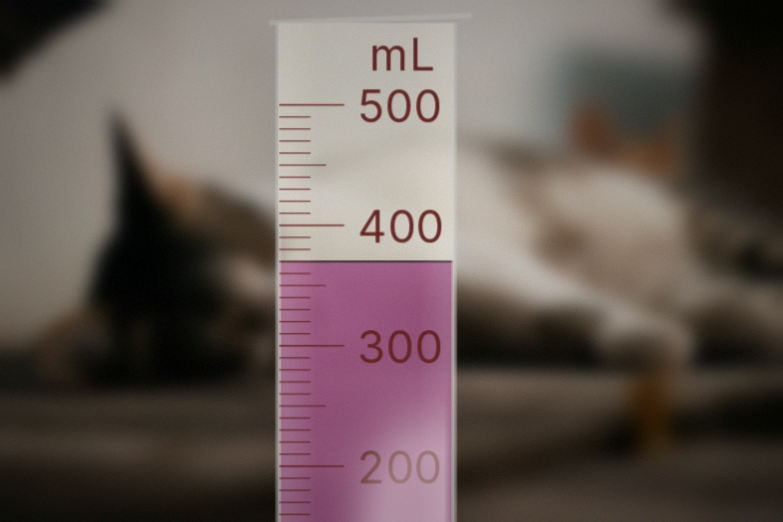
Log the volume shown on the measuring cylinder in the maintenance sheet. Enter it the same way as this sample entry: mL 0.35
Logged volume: mL 370
